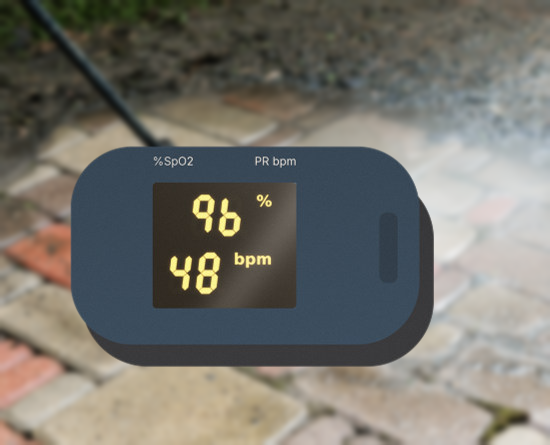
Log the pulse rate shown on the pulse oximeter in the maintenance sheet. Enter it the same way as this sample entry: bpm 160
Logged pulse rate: bpm 48
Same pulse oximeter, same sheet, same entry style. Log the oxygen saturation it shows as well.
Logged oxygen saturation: % 96
